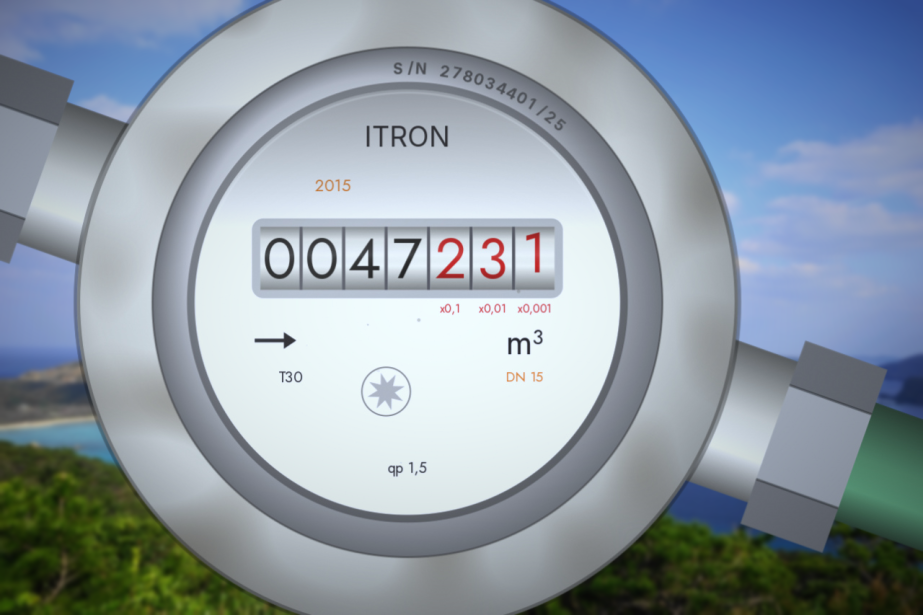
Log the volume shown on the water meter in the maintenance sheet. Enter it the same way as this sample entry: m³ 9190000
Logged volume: m³ 47.231
